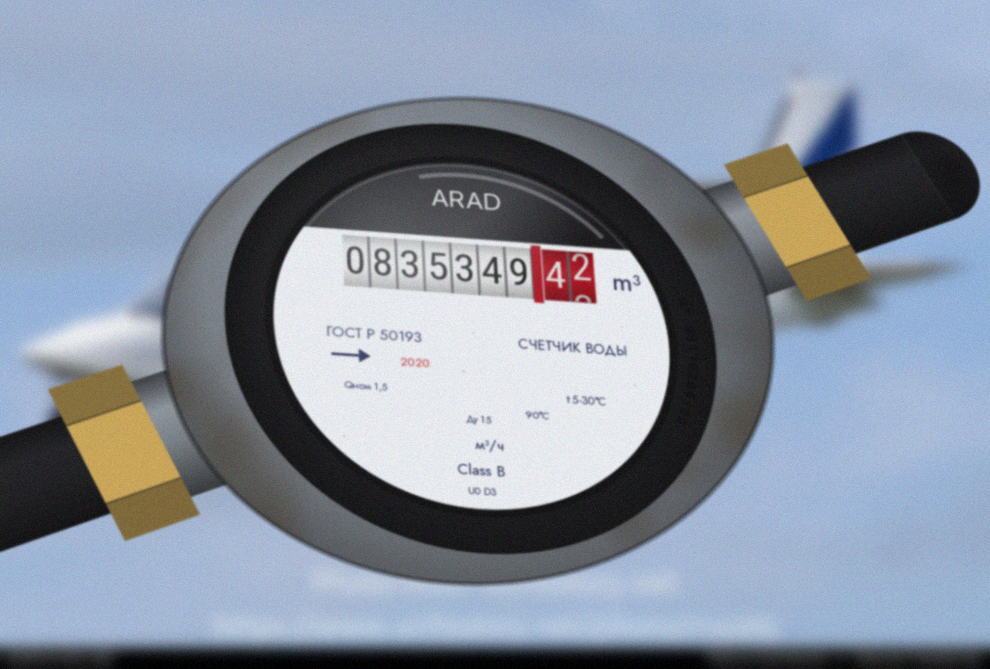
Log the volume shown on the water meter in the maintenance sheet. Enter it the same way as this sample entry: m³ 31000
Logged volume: m³ 835349.42
